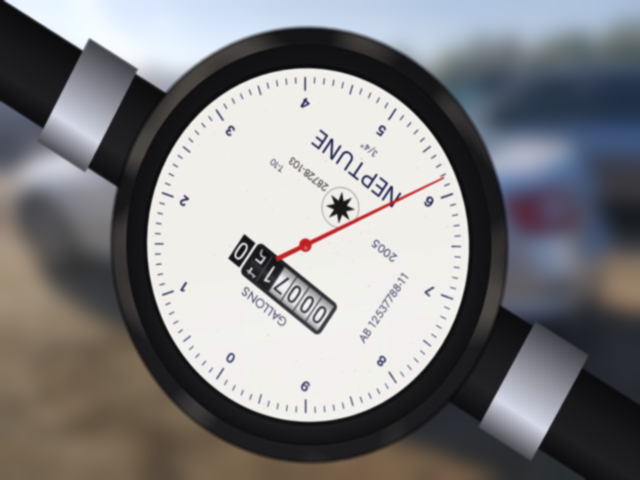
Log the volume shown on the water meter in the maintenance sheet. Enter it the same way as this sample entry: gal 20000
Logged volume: gal 7145.8
